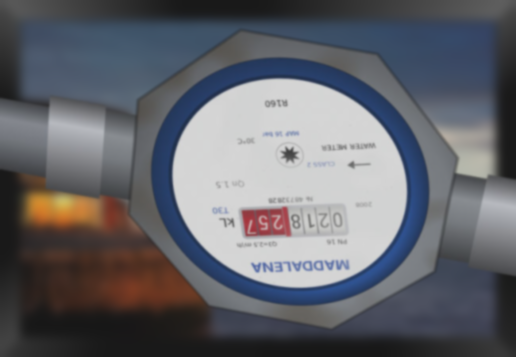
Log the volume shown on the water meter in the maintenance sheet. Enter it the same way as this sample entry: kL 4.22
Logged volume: kL 218.257
